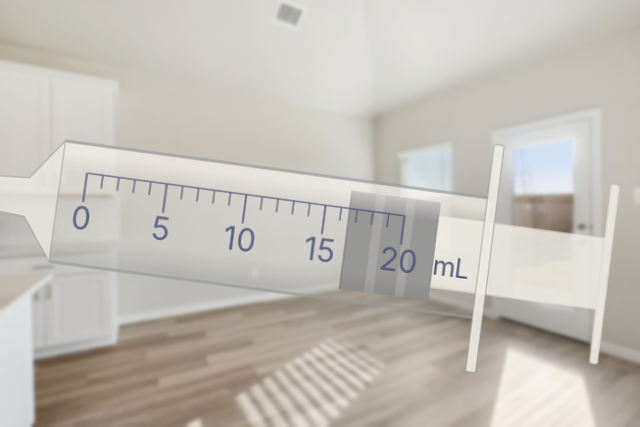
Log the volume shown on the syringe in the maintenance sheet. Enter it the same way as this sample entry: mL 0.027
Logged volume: mL 16.5
